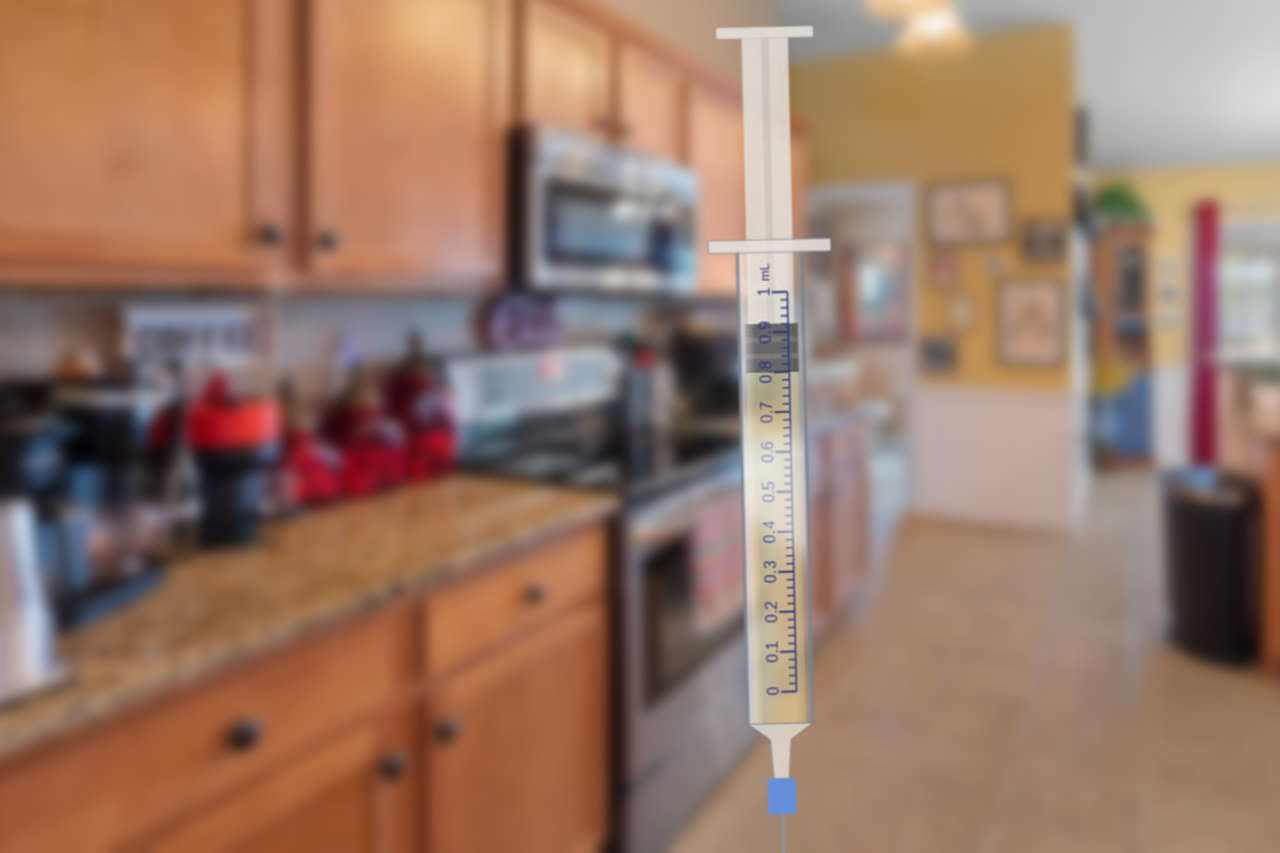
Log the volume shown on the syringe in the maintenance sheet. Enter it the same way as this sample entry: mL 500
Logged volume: mL 0.8
